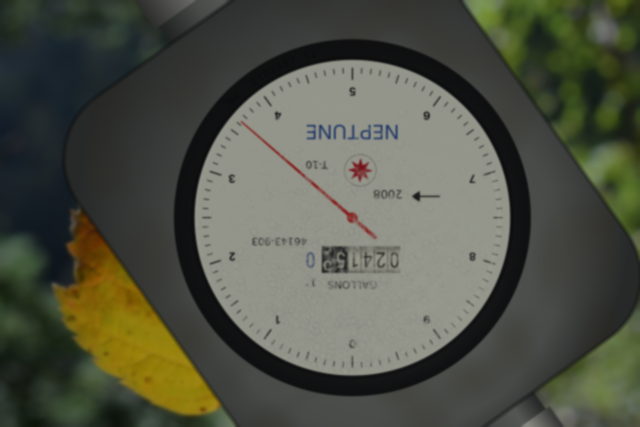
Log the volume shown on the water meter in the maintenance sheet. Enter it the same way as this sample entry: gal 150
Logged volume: gal 241553.6
